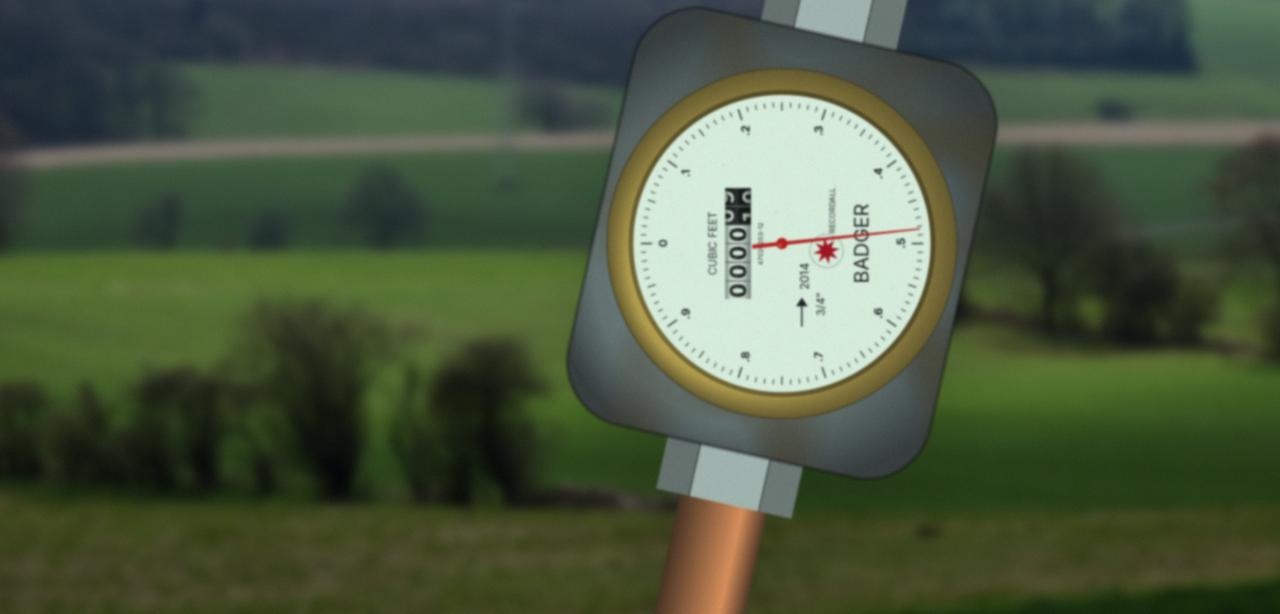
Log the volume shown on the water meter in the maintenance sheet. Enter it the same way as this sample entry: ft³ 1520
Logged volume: ft³ 9.48
